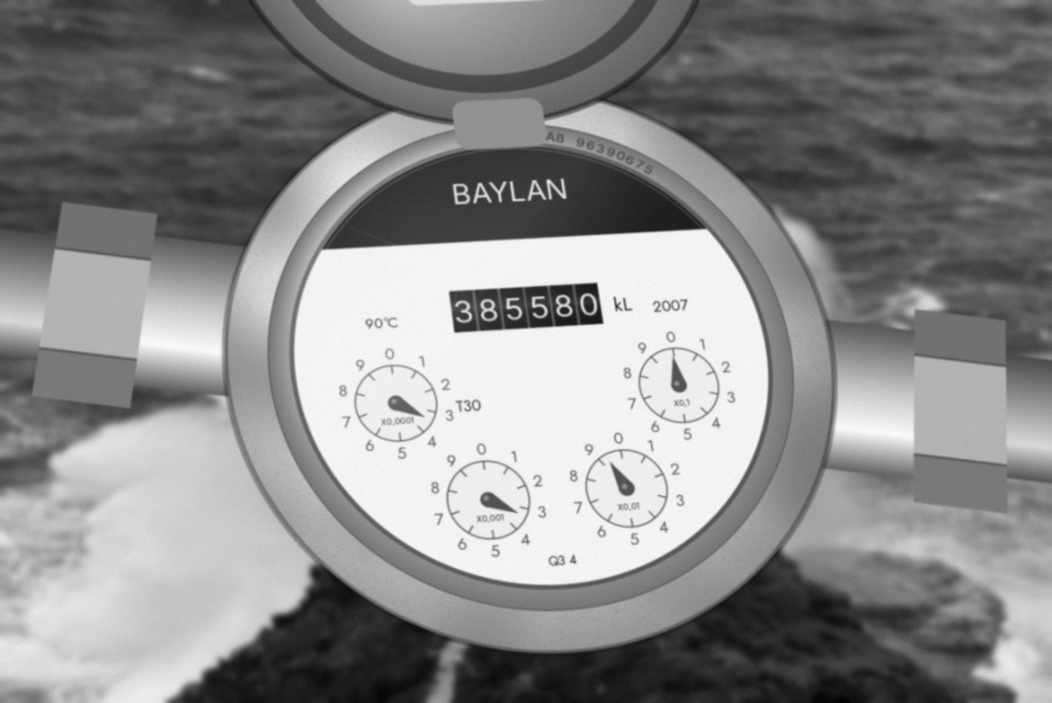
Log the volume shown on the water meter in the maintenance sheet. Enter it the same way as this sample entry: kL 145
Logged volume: kL 385579.9933
